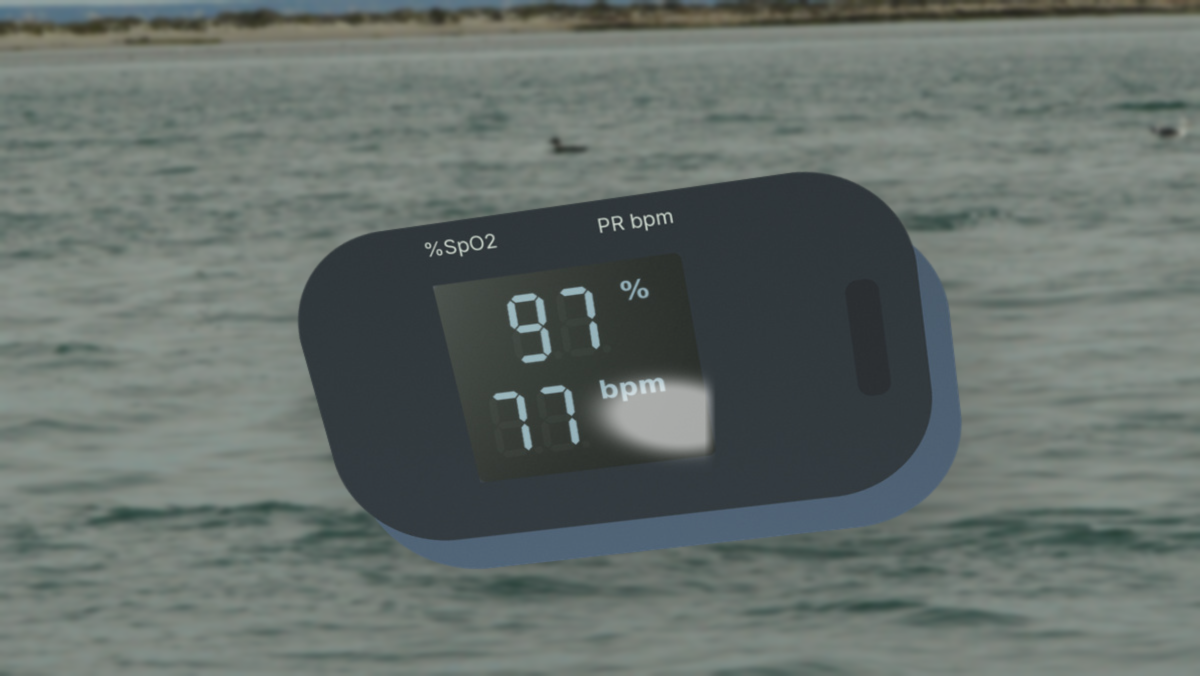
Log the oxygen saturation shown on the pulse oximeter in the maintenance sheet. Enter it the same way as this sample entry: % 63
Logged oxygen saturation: % 97
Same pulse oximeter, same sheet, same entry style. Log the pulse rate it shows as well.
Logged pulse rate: bpm 77
